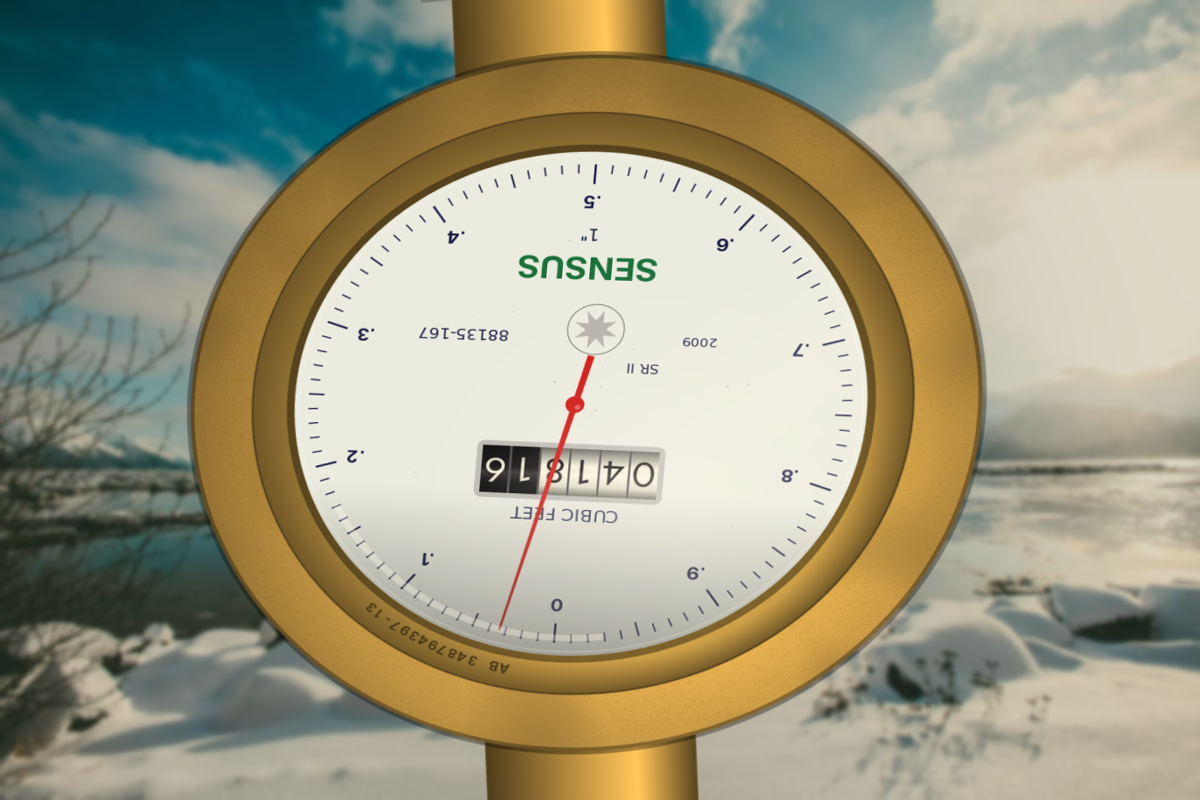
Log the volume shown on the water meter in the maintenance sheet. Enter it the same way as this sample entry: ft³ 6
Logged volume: ft³ 41816.03
